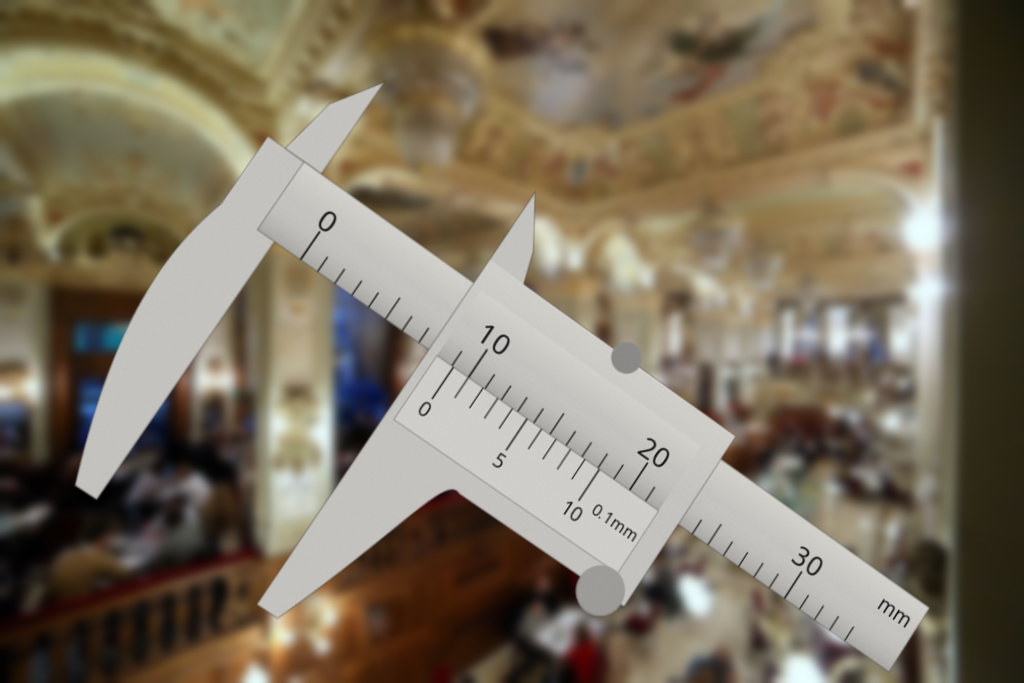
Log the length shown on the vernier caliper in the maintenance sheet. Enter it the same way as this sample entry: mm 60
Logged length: mm 9.1
